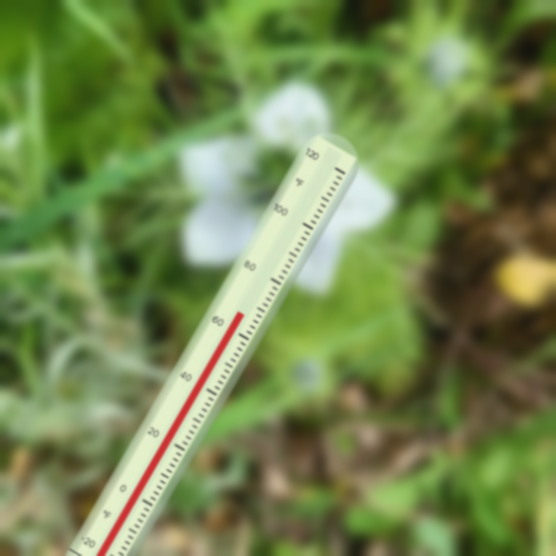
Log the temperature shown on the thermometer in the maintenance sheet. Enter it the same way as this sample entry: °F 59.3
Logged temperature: °F 66
